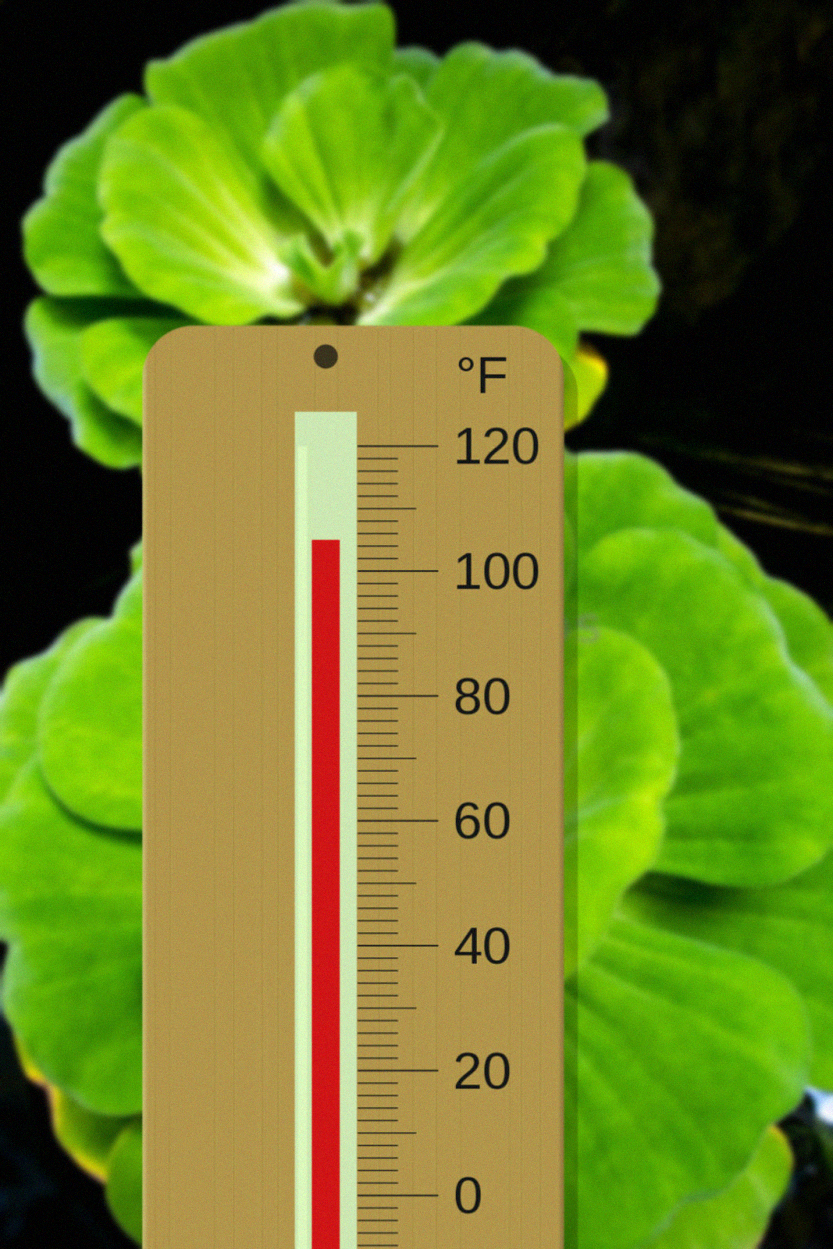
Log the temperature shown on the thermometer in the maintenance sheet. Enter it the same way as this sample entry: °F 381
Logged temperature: °F 105
